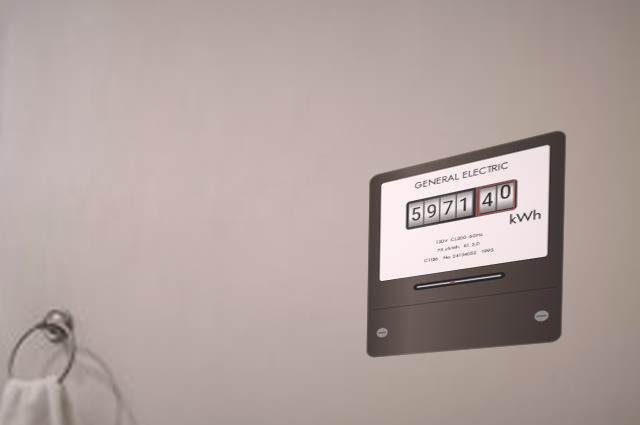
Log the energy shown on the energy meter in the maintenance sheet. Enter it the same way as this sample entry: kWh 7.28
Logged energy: kWh 5971.40
